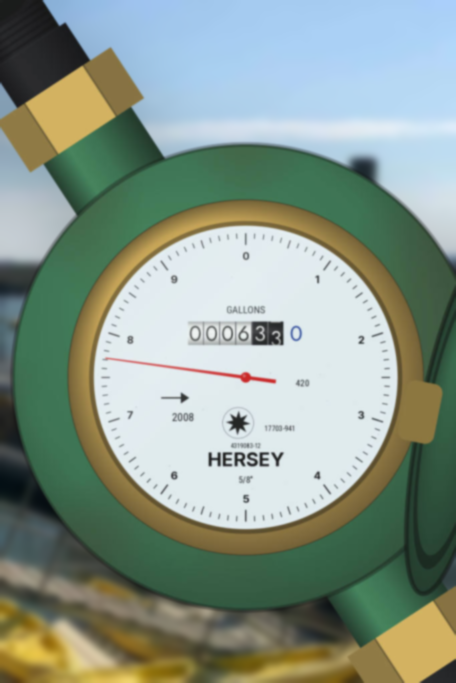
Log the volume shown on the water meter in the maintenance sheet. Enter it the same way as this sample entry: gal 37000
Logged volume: gal 6327.7
